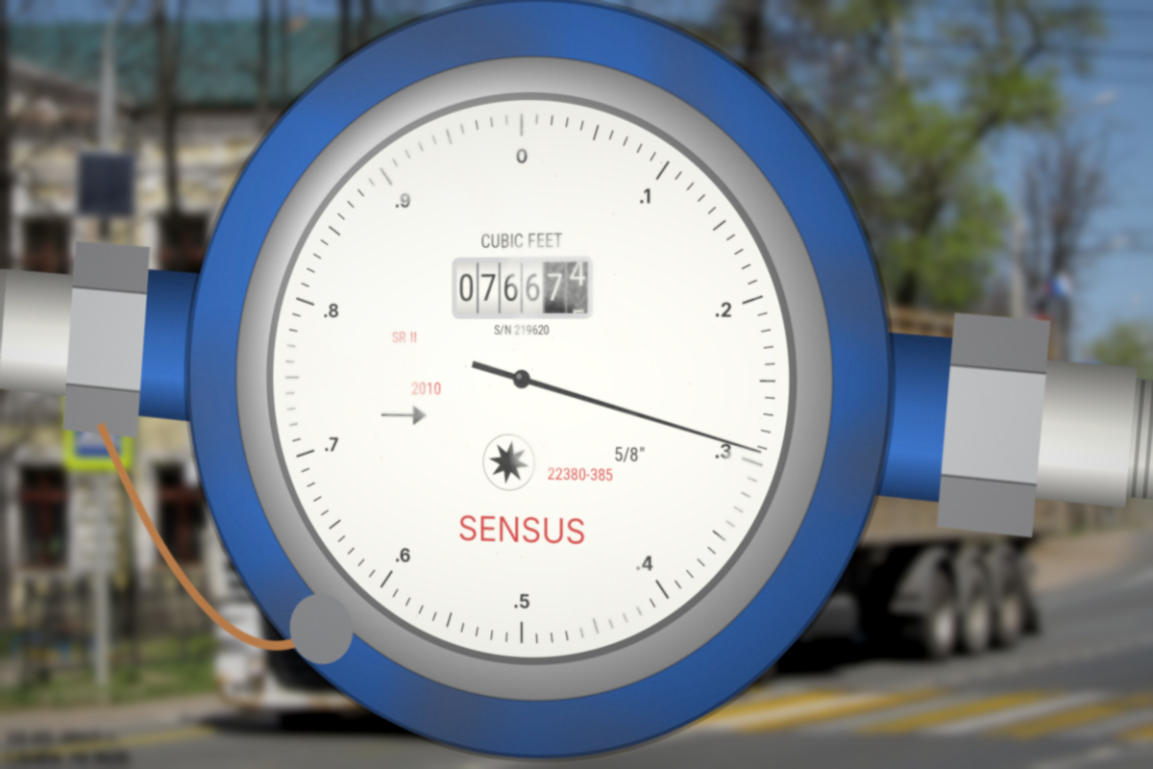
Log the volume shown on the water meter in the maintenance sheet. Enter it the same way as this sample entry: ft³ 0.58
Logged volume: ft³ 76674.29
